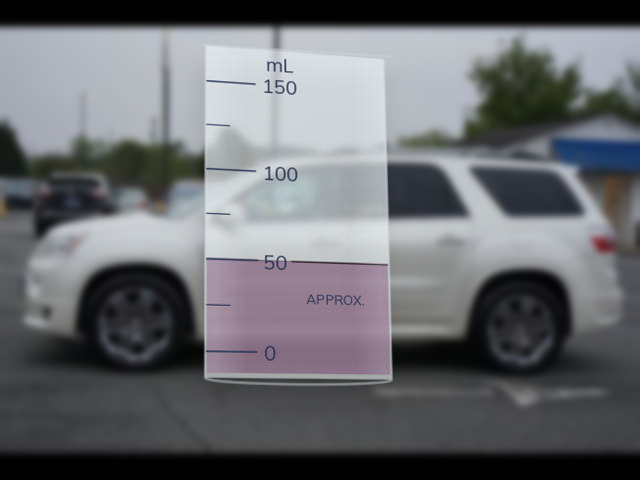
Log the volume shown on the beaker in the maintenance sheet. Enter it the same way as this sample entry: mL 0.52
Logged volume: mL 50
